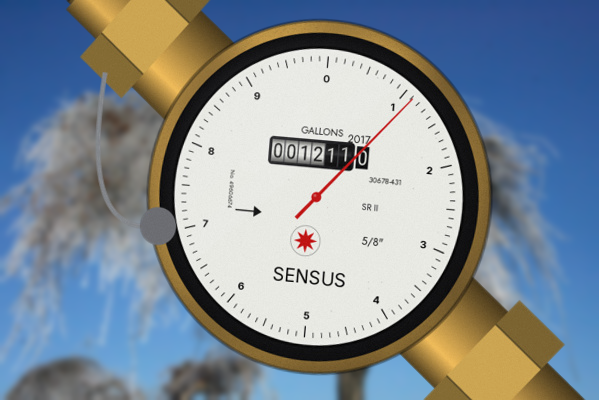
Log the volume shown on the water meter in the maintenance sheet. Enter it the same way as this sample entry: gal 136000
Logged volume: gal 12111.1
